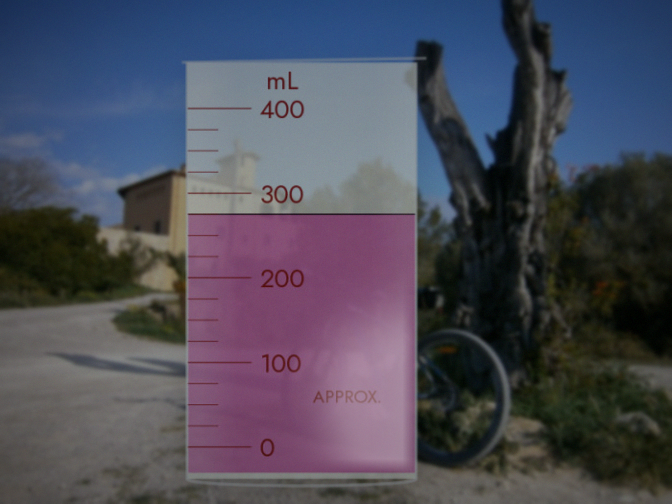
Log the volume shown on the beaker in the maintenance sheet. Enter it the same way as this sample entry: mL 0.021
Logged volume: mL 275
